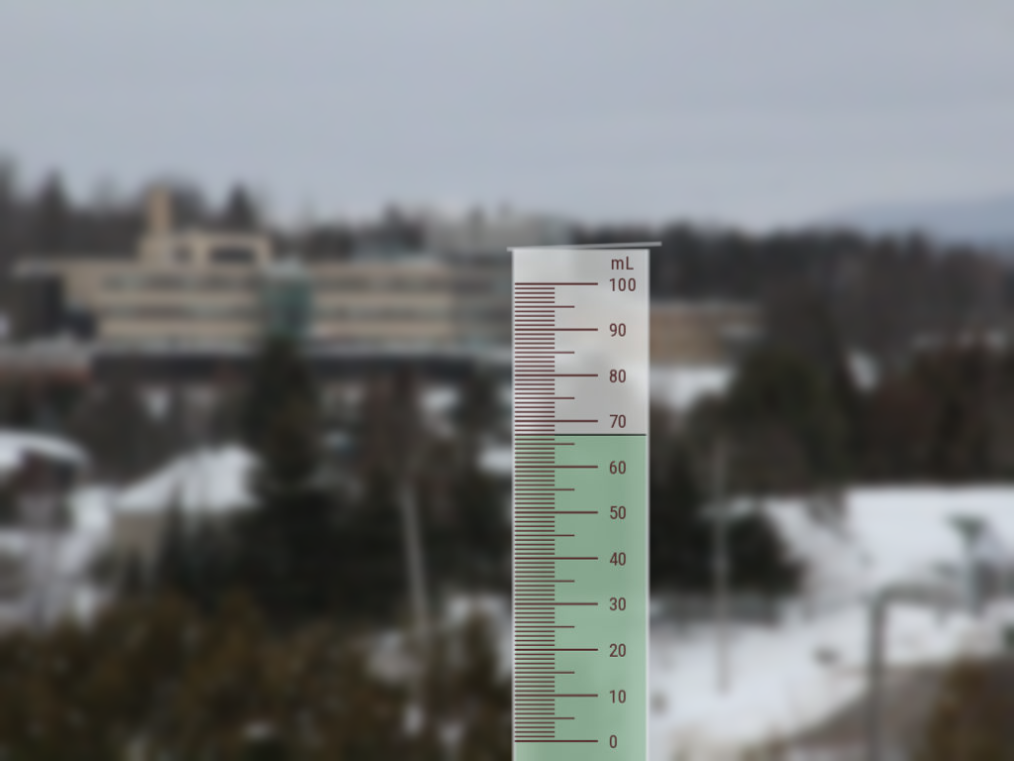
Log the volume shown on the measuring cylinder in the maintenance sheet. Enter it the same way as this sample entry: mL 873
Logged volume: mL 67
